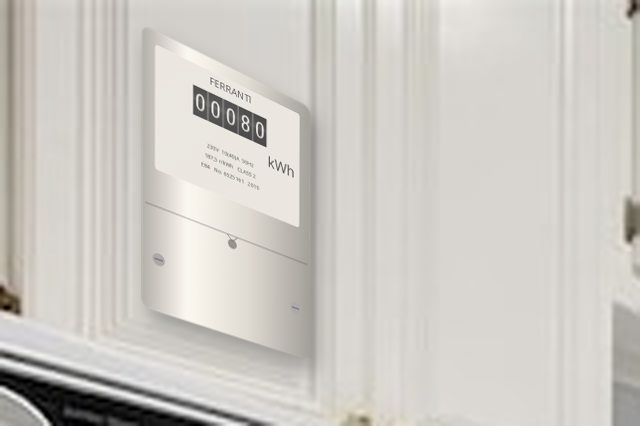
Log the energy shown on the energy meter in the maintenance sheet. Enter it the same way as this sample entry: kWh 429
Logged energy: kWh 80
